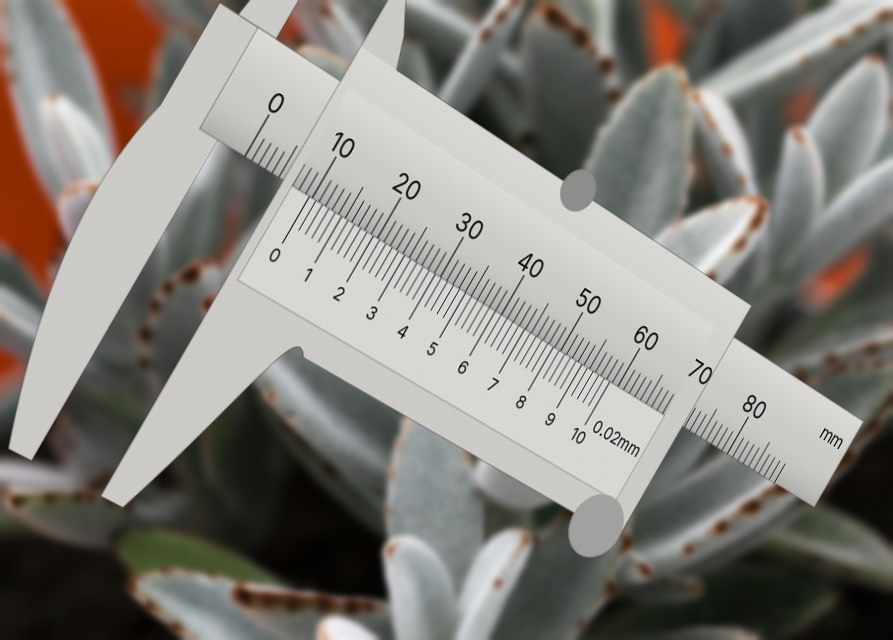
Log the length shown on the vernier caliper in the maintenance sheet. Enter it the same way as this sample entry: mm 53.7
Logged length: mm 9.6
